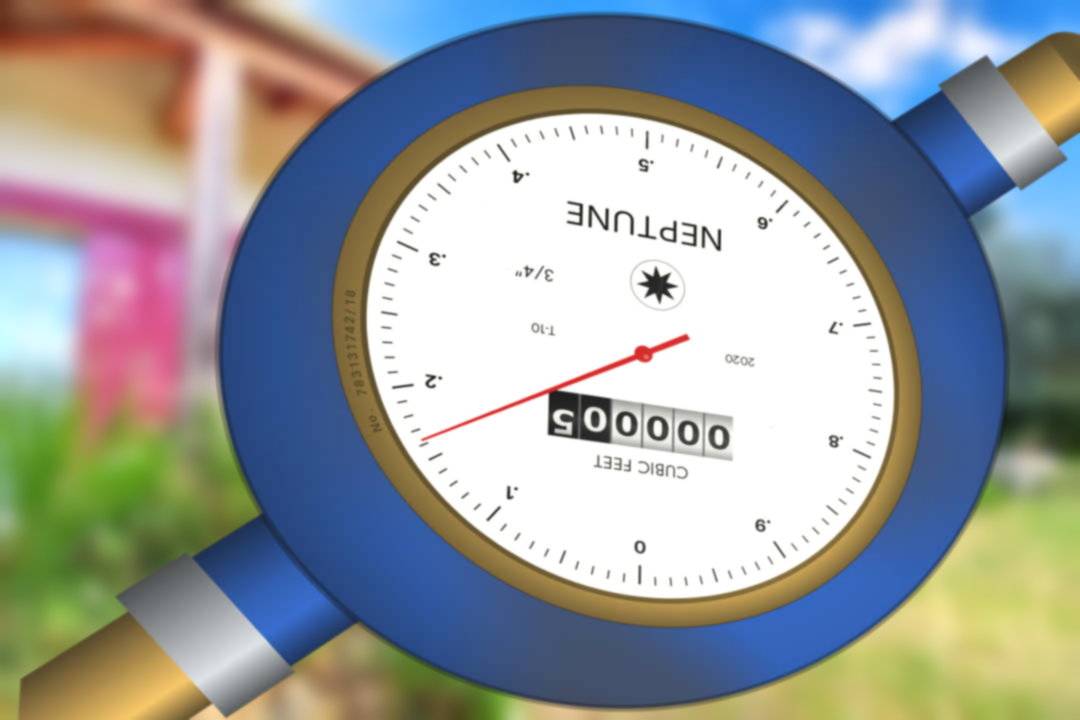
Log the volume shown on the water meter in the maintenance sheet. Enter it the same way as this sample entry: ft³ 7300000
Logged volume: ft³ 5.16
